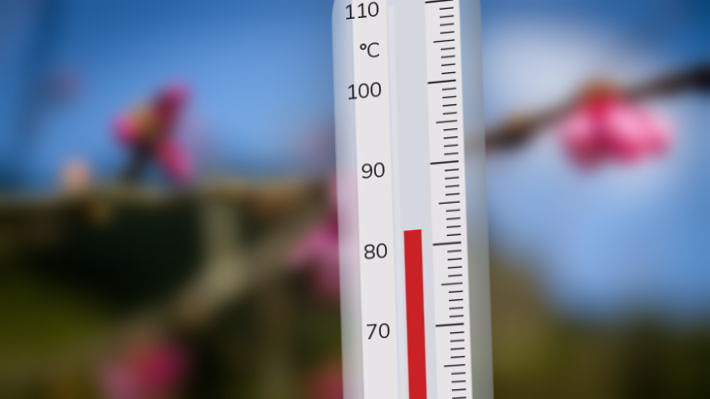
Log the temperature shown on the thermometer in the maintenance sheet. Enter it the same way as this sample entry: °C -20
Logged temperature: °C 82
